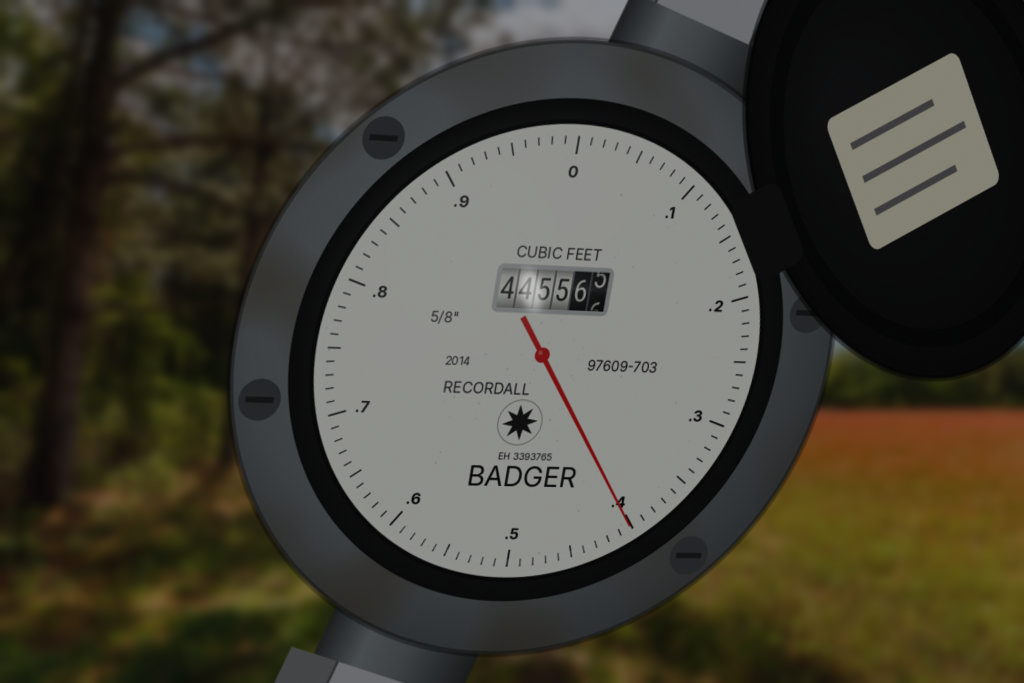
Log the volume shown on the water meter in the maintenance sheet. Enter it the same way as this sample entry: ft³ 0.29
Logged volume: ft³ 445565.40
